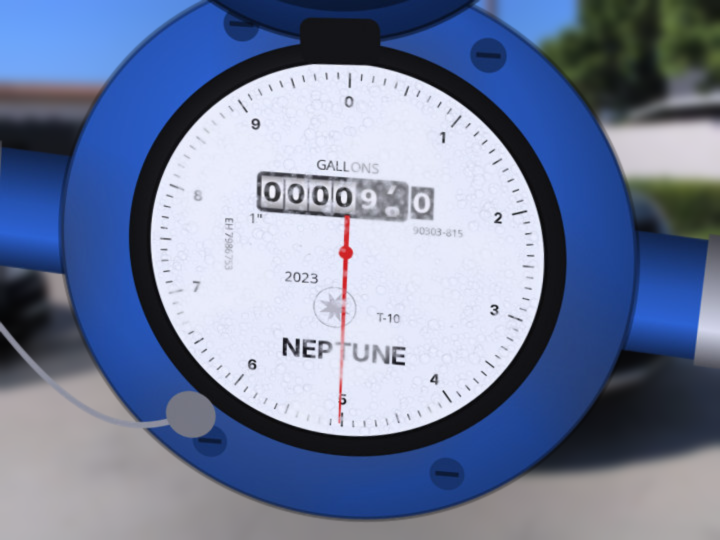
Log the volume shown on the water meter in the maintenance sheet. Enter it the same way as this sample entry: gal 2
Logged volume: gal 975.0
